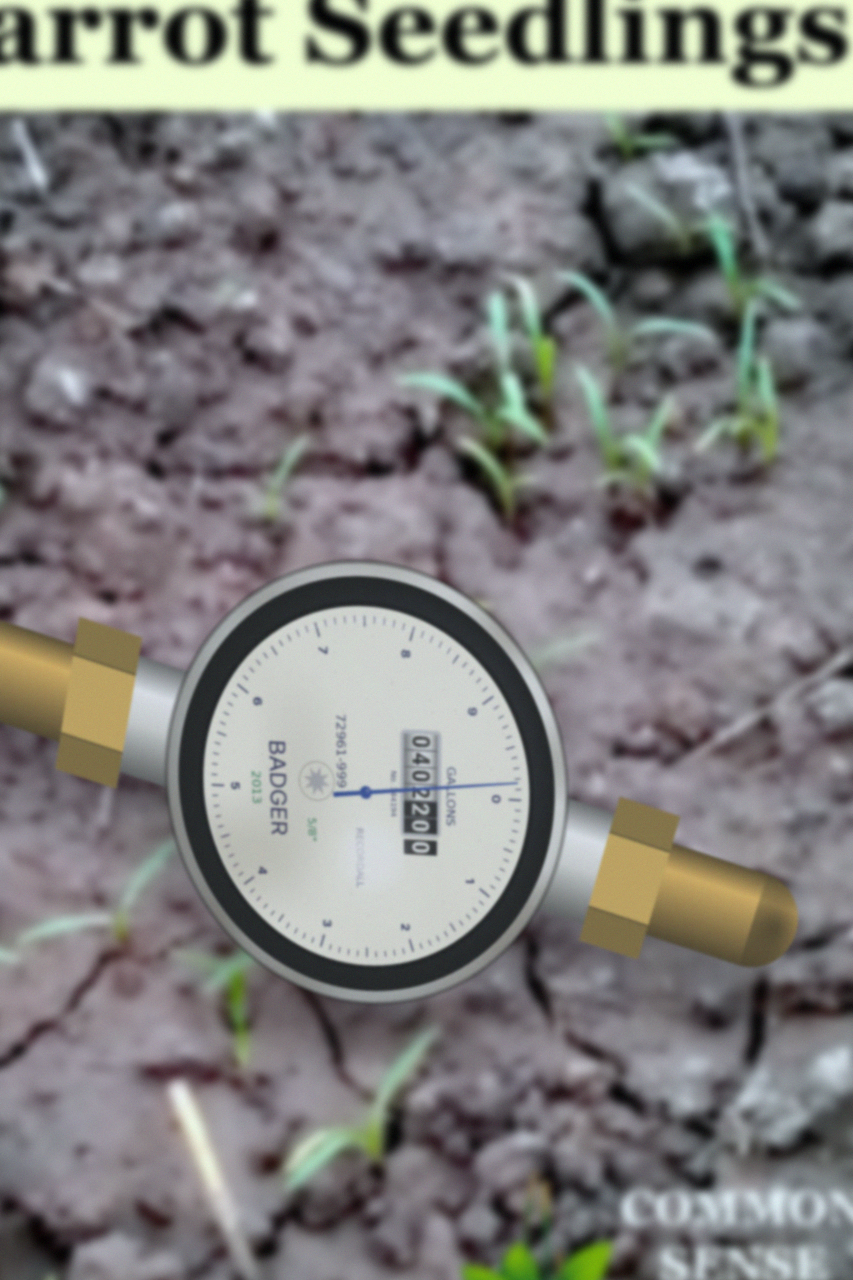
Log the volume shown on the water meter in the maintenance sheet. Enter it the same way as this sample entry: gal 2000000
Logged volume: gal 402199.8
